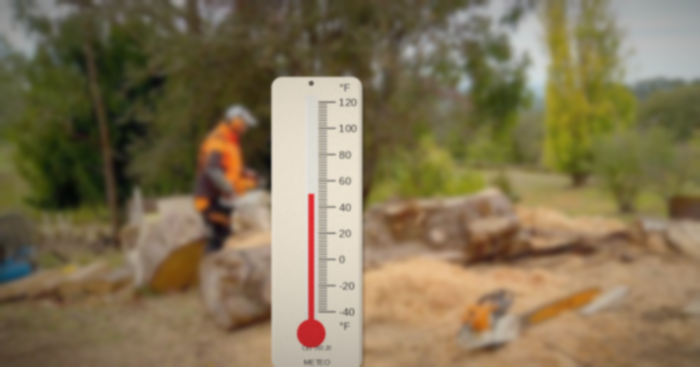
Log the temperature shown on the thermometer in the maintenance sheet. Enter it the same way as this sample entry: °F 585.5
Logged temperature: °F 50
